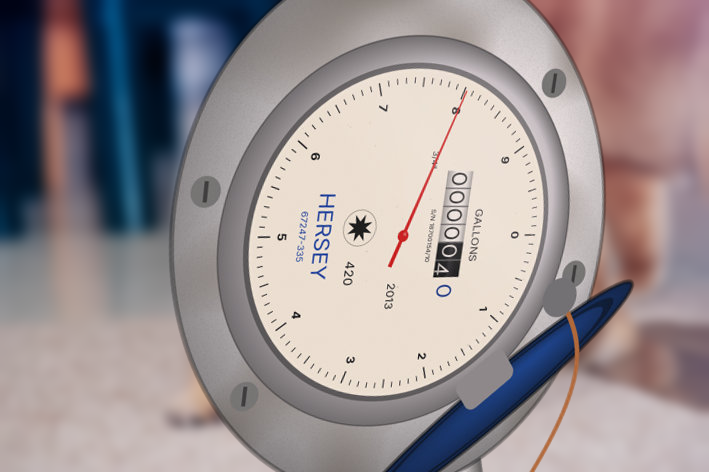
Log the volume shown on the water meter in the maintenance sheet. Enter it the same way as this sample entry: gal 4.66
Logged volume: gal 38.0
